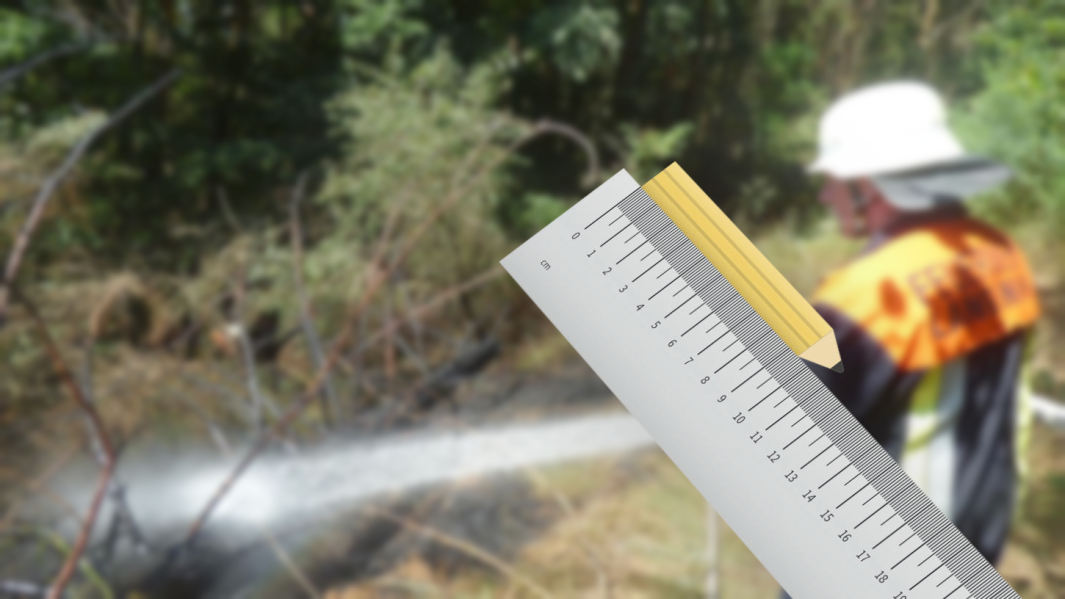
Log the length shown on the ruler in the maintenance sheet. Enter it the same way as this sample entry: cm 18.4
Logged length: cm 11
